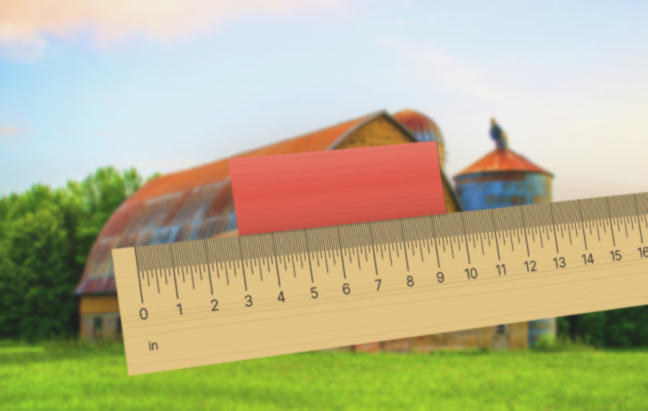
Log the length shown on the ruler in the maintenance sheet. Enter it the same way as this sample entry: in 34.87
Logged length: in 6.5
